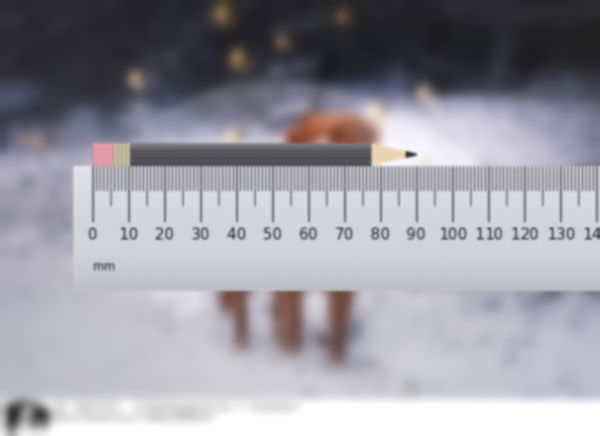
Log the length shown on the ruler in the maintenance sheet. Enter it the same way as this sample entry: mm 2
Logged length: mm 90
